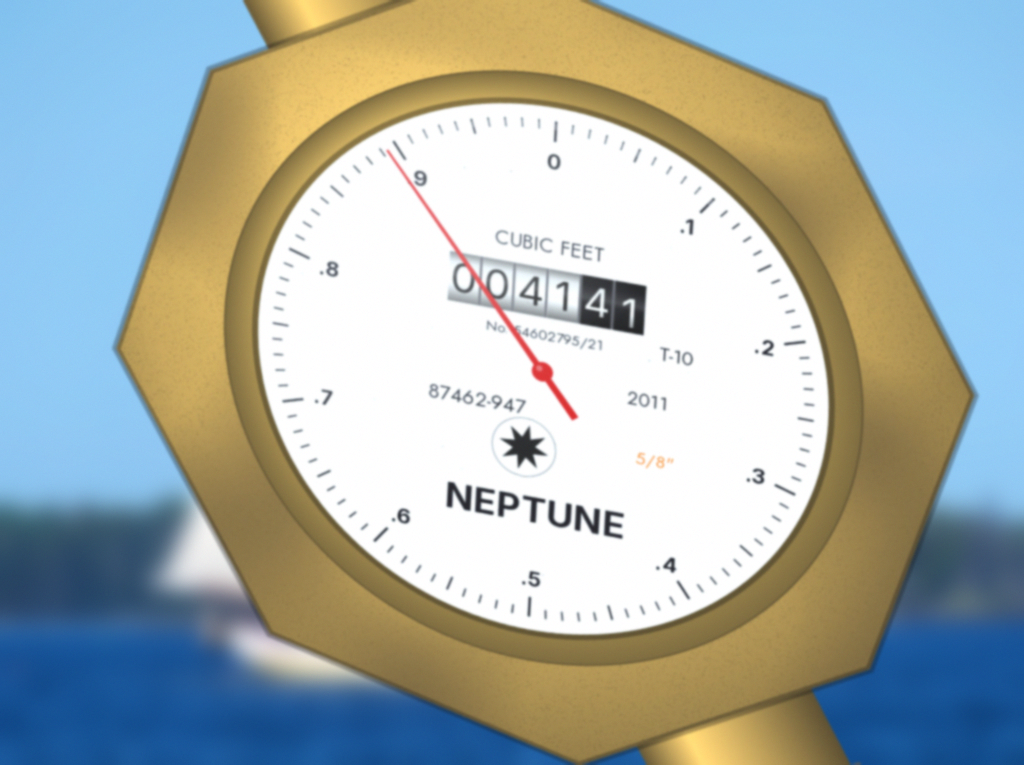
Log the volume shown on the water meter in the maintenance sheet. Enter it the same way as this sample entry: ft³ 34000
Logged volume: ft³ 4140.89
